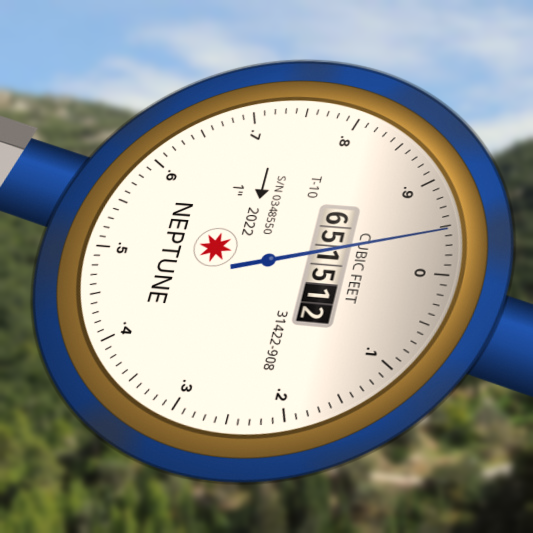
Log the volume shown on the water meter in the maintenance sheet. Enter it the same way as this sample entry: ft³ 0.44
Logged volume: ft³ 651511.95
